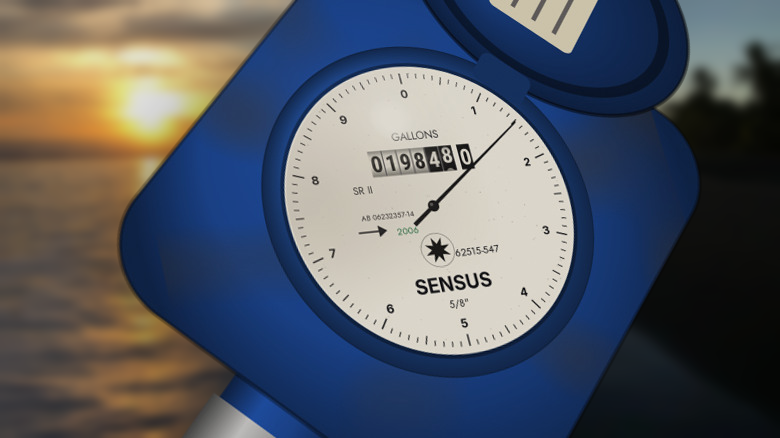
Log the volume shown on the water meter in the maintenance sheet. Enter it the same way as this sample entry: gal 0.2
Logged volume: gal 198481.5
